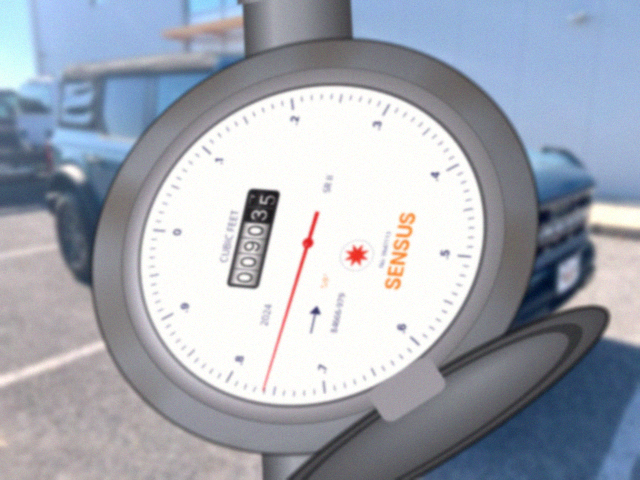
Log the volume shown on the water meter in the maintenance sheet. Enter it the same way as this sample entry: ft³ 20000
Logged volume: ft³ 9034.76
